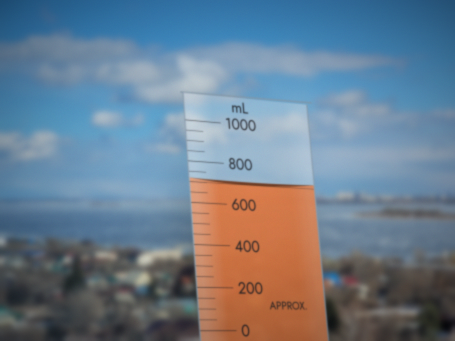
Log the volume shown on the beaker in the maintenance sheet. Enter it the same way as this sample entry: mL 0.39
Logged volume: mL 700
